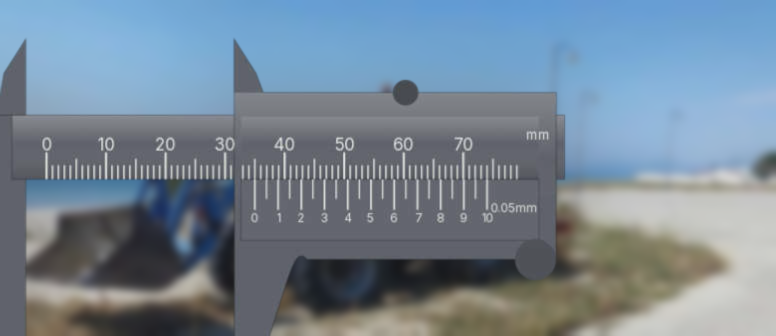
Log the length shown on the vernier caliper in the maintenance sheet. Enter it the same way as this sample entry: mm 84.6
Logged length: mm 35.0
